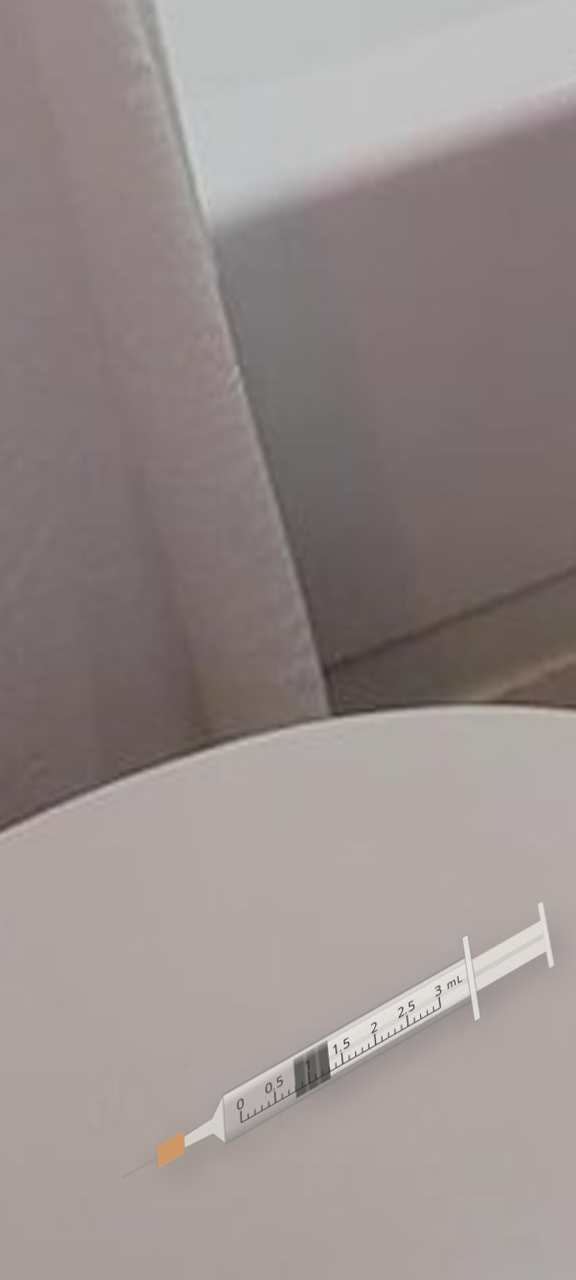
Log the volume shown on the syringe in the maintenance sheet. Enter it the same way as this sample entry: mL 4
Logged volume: mL 0.8
